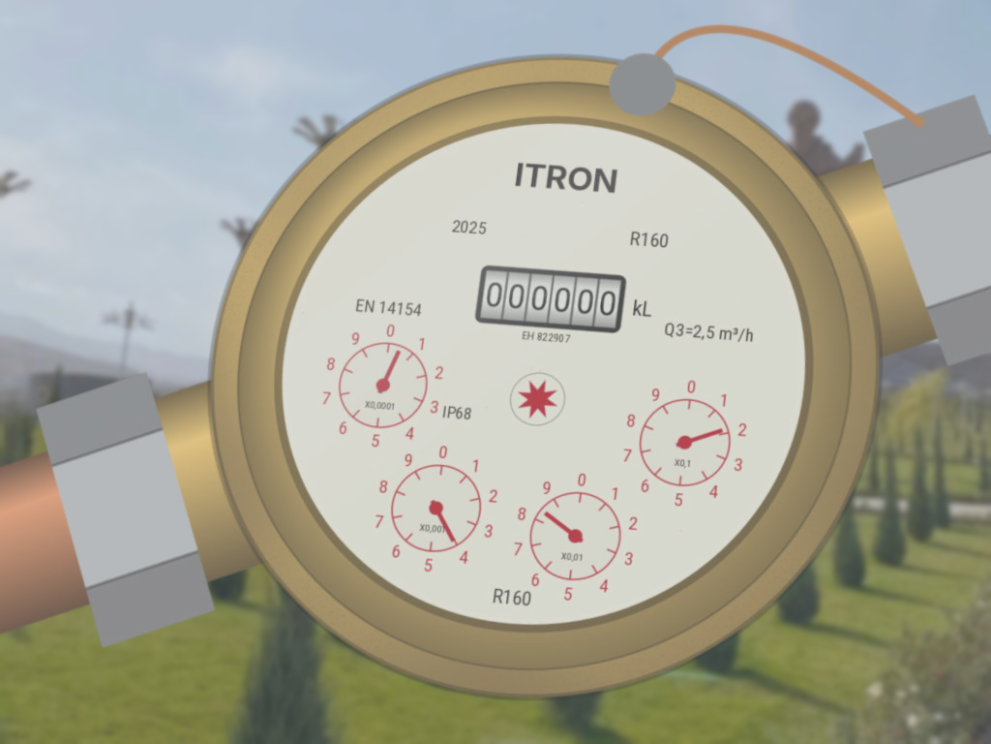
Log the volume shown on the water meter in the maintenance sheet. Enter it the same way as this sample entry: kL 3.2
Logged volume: kL 0.1840
